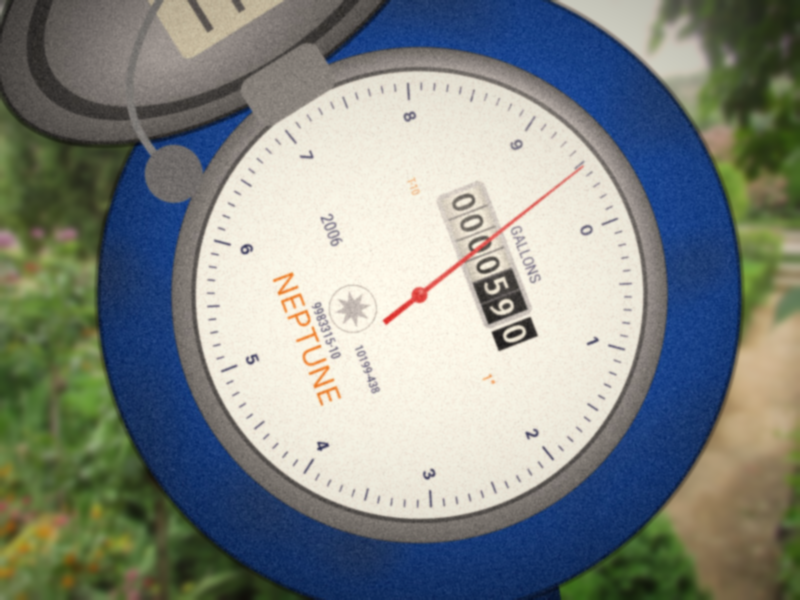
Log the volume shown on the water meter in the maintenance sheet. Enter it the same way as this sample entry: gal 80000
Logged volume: gal 589.5
